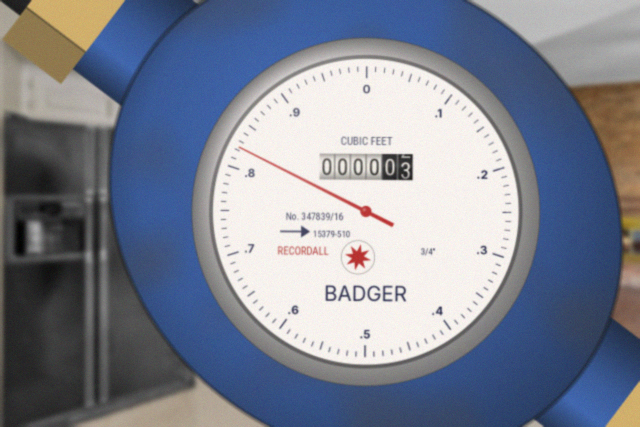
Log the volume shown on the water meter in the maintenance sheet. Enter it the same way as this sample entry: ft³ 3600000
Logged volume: ft³ 2.82
